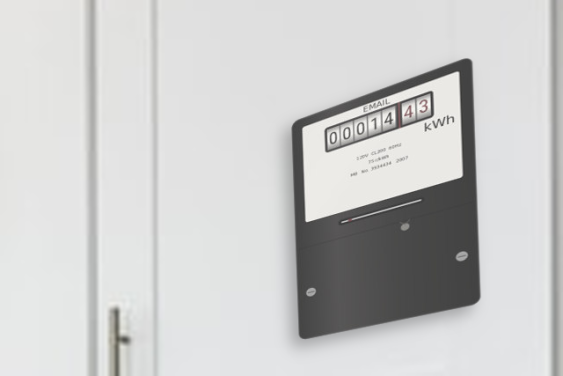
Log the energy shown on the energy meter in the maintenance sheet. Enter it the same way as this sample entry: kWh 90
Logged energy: kWh 14.43
